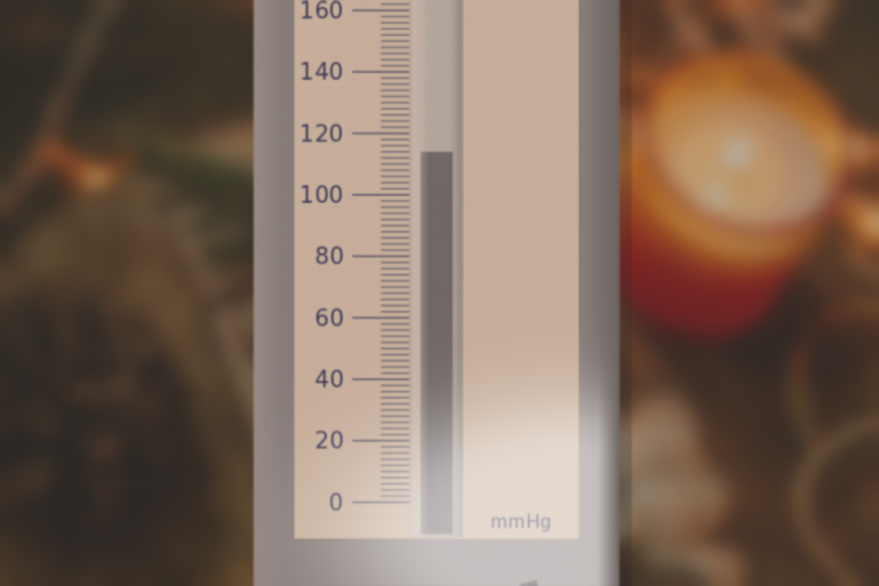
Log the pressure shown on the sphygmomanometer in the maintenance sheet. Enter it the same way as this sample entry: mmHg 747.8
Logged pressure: mmHg 114
